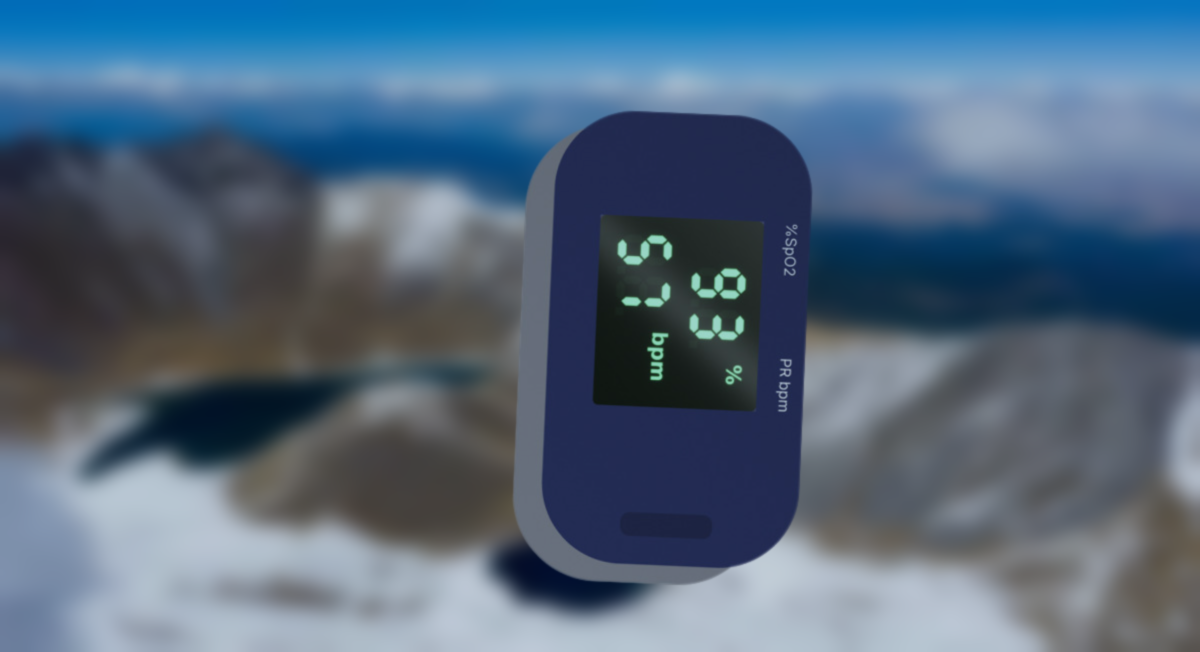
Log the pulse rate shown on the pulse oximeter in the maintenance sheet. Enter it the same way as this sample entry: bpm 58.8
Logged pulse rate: bpm 57
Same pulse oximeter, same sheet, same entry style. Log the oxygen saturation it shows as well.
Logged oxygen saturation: % 93
